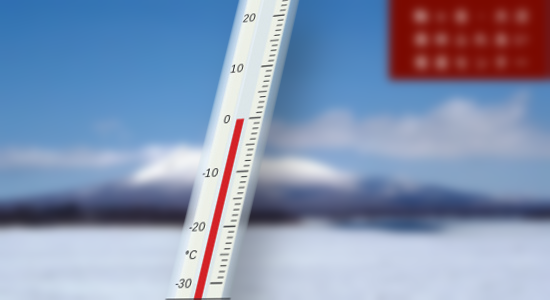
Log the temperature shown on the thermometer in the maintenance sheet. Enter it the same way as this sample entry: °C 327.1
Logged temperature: °C 0
